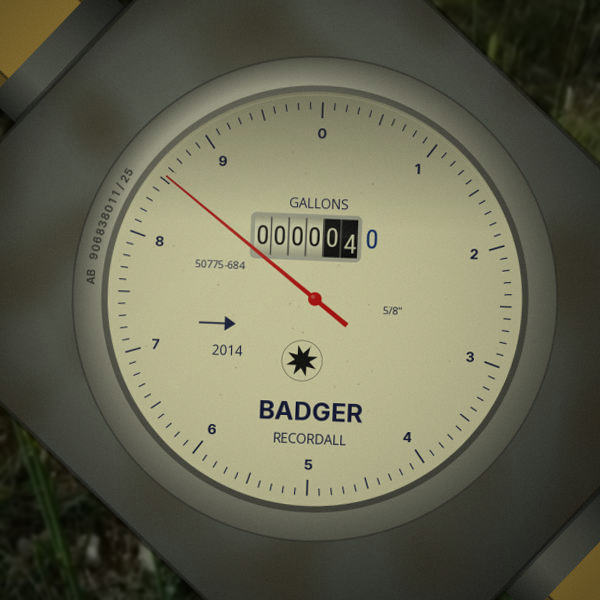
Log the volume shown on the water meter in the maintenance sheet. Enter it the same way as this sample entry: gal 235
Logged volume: gal 38.5
